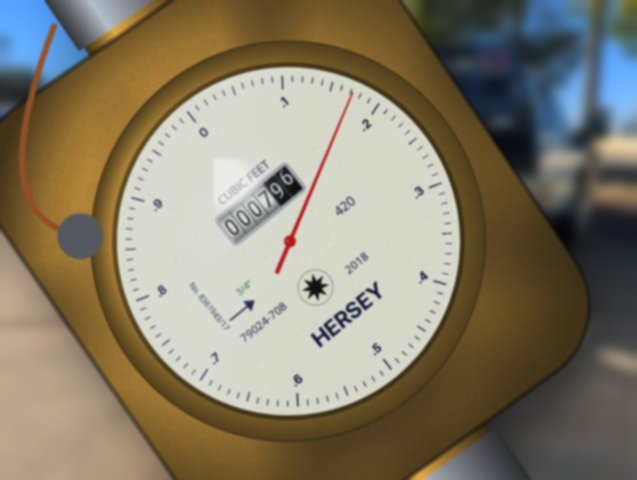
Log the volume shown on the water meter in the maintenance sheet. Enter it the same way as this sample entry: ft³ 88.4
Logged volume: ft³ 796.17
